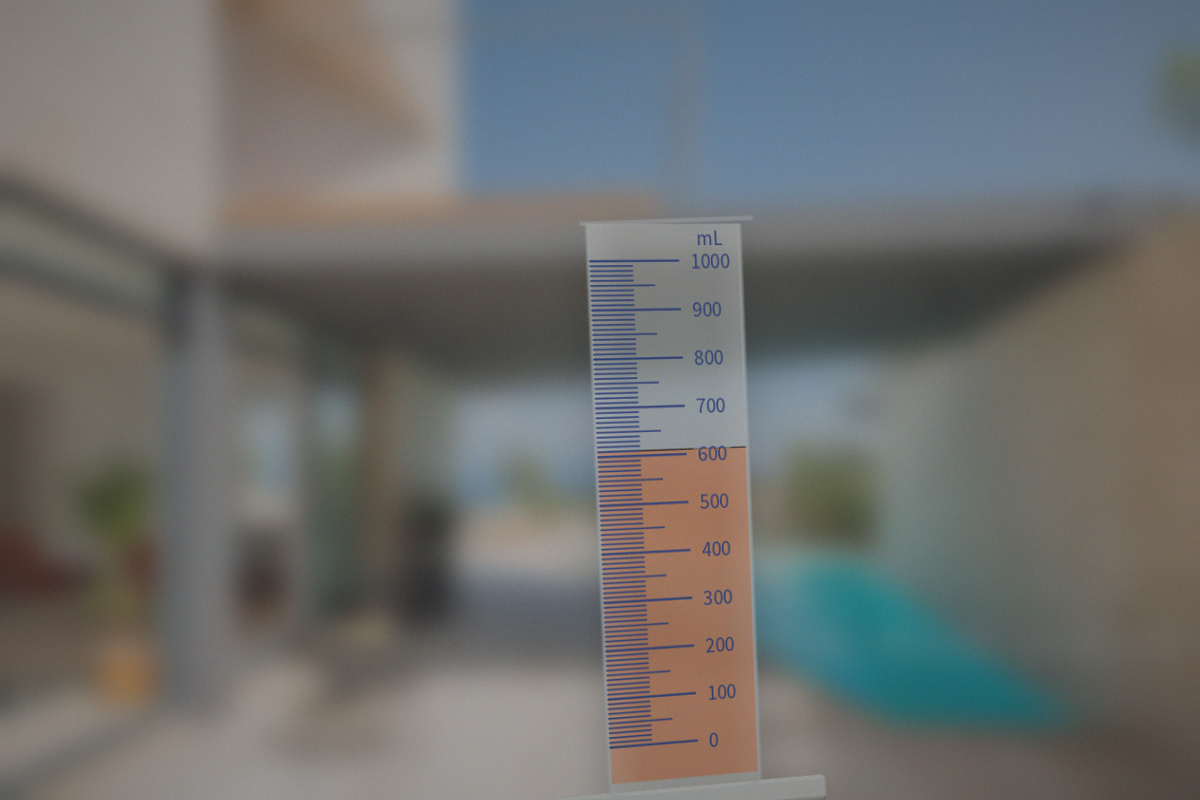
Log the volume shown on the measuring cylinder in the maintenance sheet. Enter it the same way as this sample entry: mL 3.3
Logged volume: mL 610
